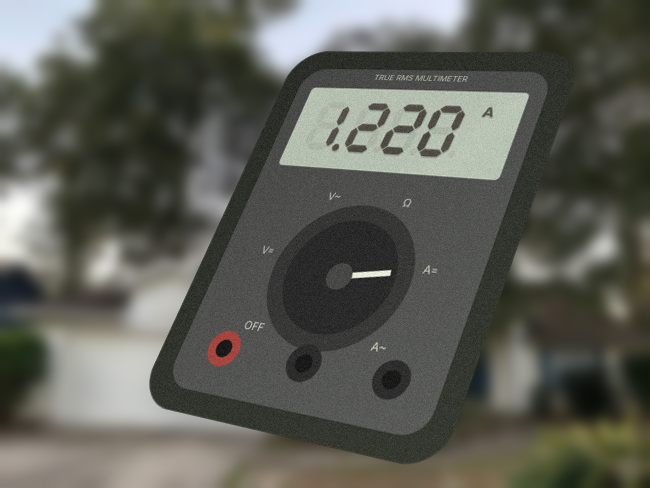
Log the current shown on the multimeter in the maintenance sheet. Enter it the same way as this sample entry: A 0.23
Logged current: A 1.220
